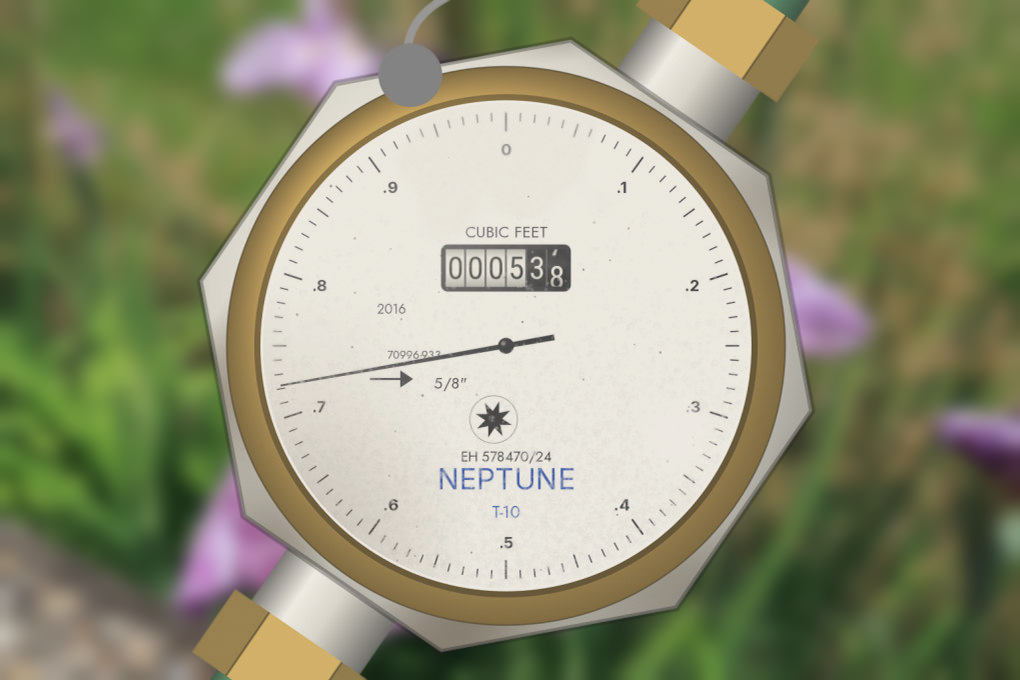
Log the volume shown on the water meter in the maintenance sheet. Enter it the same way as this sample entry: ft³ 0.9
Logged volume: ft³ 537.72
